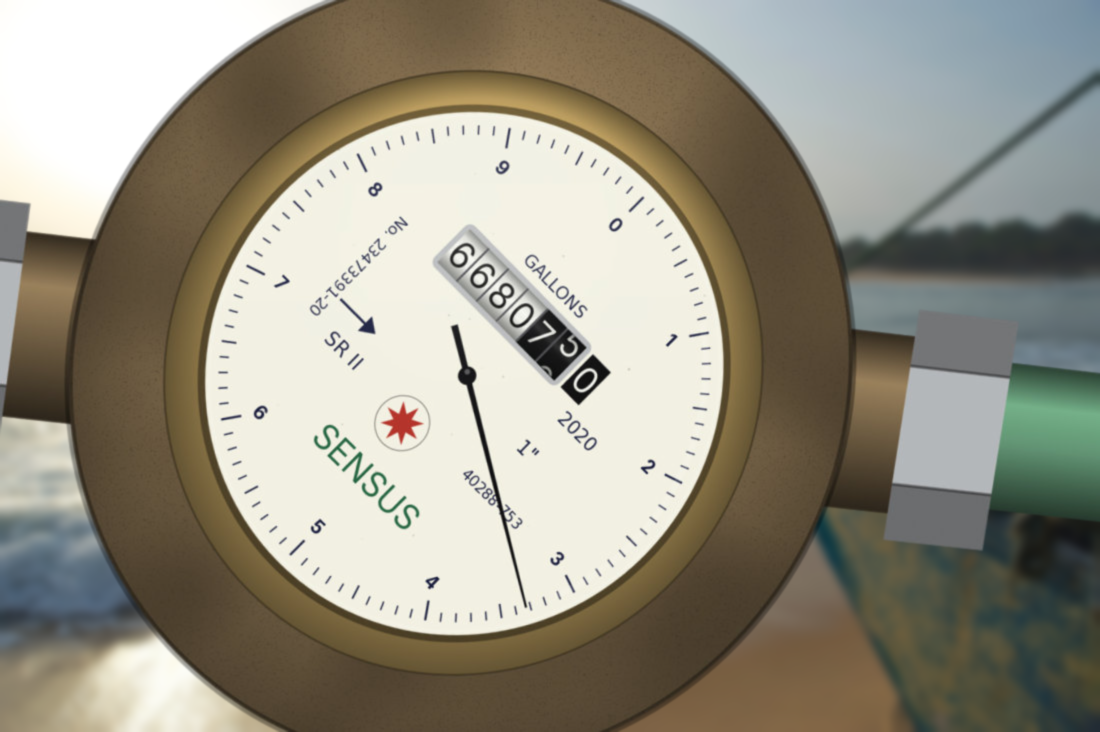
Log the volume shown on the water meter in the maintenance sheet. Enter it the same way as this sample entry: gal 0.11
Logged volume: gal 6680753.3
